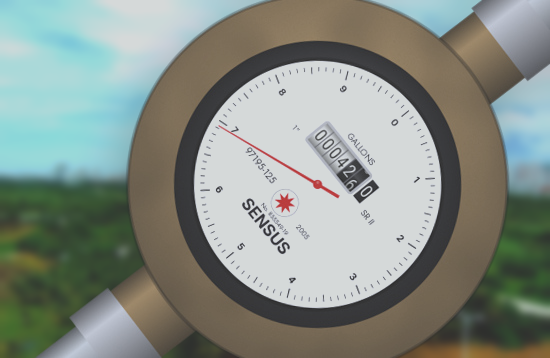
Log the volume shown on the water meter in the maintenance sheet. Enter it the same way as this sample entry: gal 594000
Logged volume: gal 4256.9
